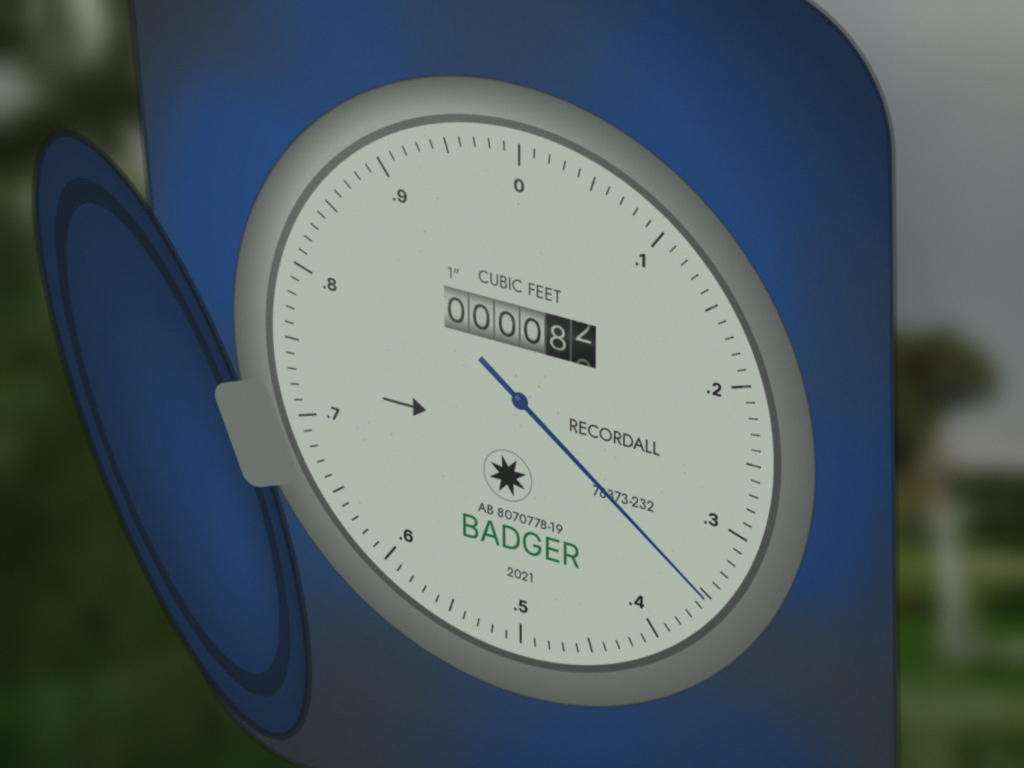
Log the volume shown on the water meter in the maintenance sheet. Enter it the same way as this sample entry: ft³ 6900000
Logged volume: ft³ 82.35
